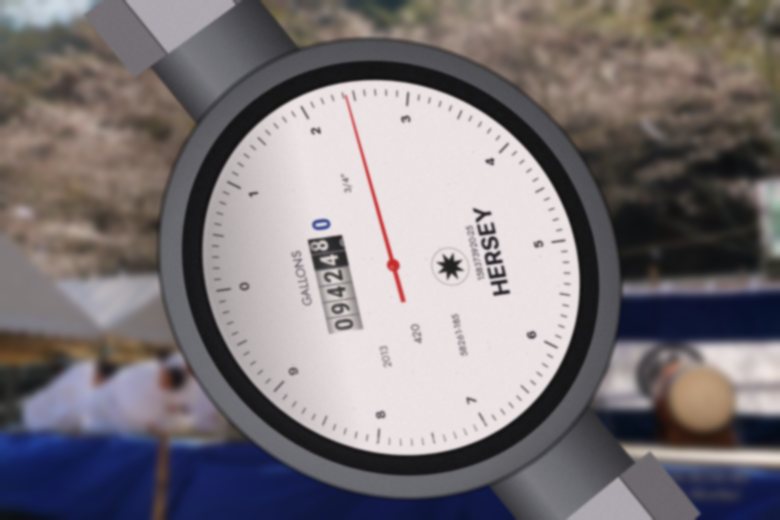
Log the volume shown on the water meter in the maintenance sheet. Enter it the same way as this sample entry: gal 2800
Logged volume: gal 942482.4
